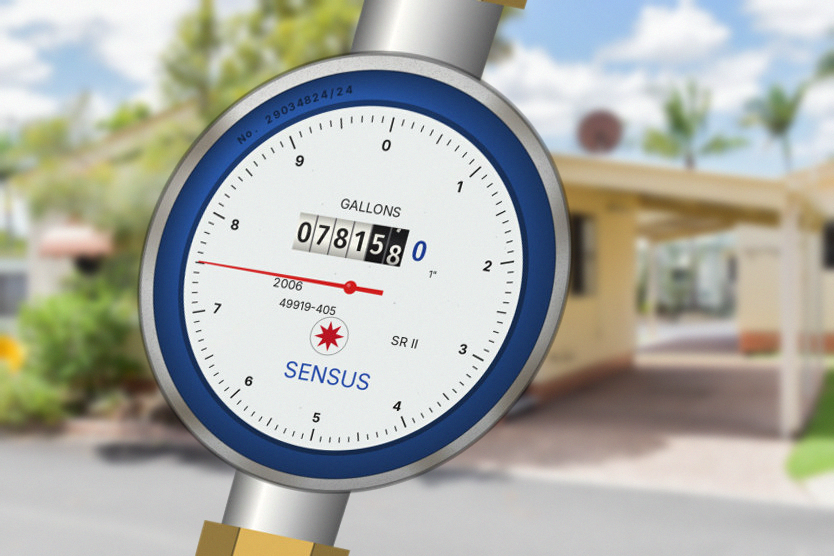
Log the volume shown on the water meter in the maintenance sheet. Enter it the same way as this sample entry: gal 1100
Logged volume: gal 781577.5
